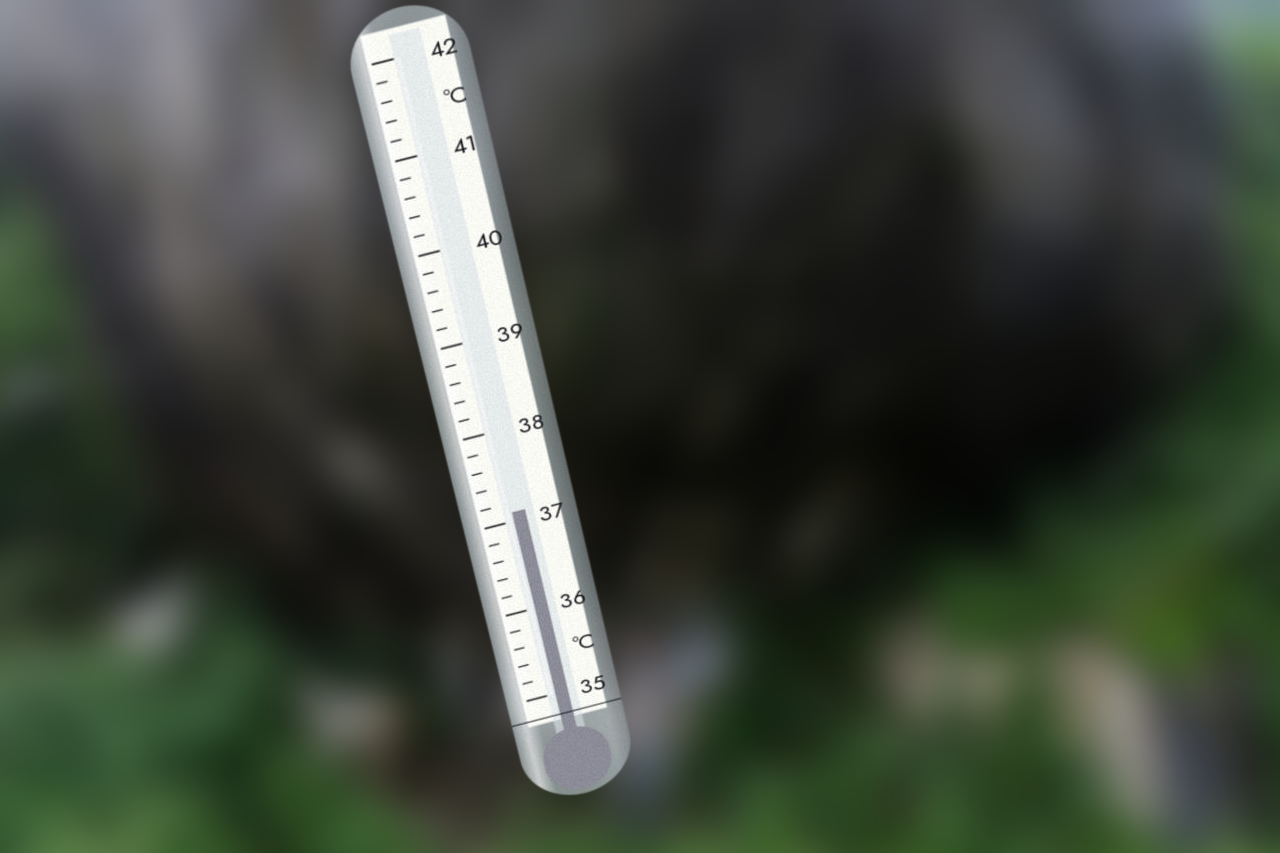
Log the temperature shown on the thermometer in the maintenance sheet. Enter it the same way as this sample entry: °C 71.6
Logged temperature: °C 37.1
